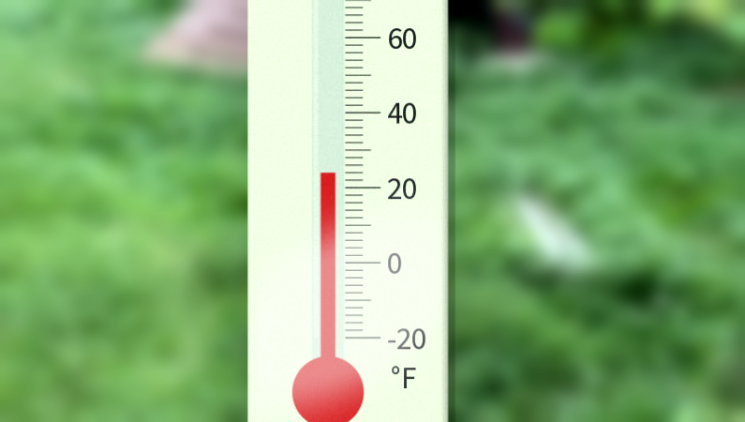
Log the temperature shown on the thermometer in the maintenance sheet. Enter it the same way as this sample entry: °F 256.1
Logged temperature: °F 24
